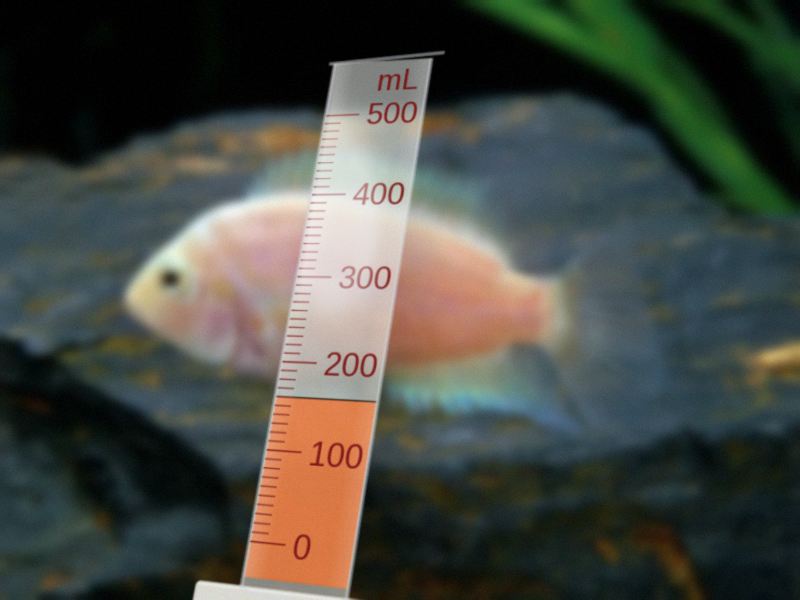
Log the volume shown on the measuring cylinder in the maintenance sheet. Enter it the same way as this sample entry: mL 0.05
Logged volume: mL 160
